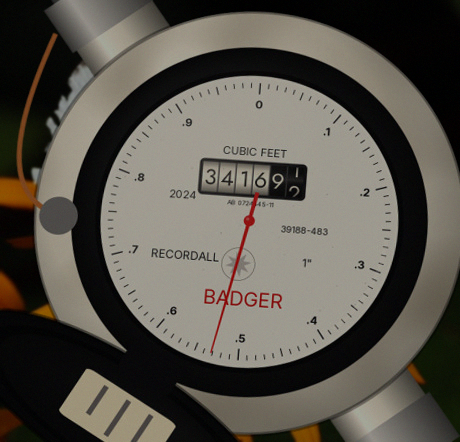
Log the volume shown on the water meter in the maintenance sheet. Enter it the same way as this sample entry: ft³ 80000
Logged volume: ft³ 341691.53
